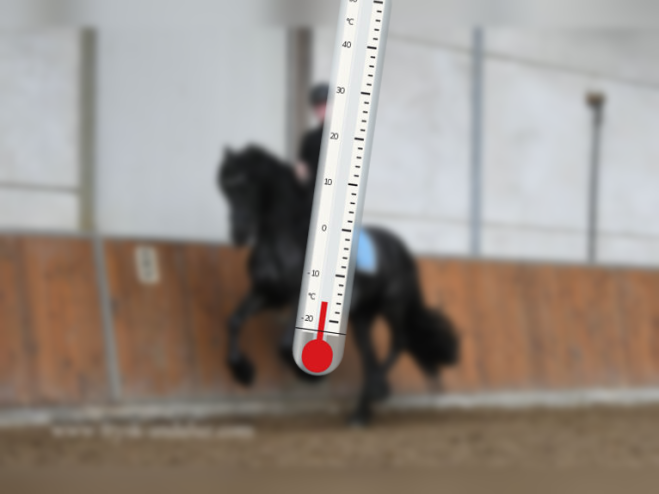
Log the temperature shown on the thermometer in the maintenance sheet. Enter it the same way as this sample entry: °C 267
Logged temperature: °C -16
